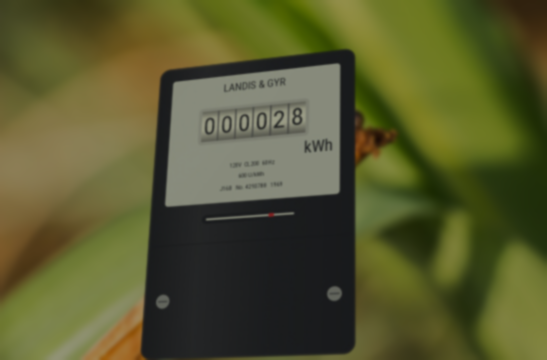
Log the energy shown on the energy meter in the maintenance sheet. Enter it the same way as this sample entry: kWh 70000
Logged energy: kWh 28
